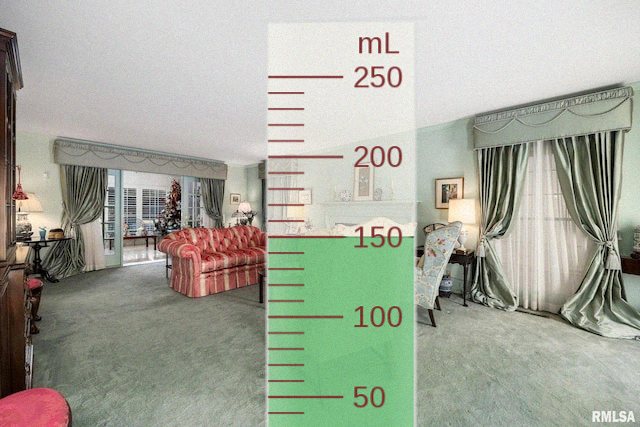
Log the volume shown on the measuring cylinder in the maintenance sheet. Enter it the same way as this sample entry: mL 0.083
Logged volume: mL 150
